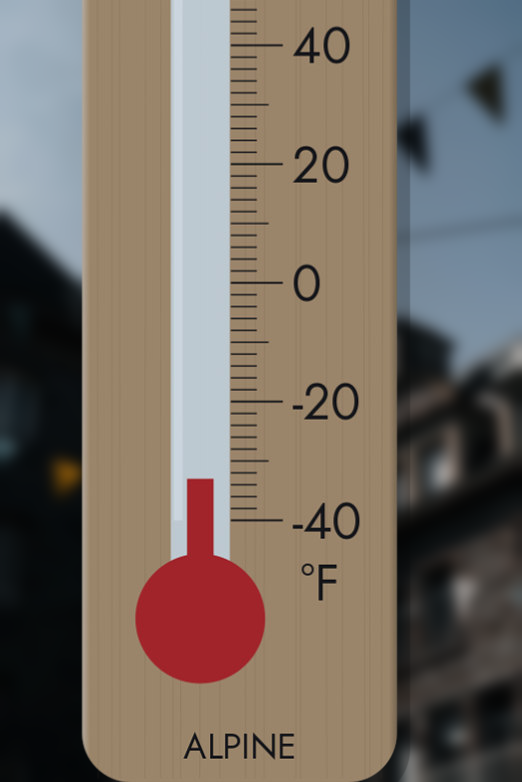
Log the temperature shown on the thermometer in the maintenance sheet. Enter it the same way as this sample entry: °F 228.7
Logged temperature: °F -33
